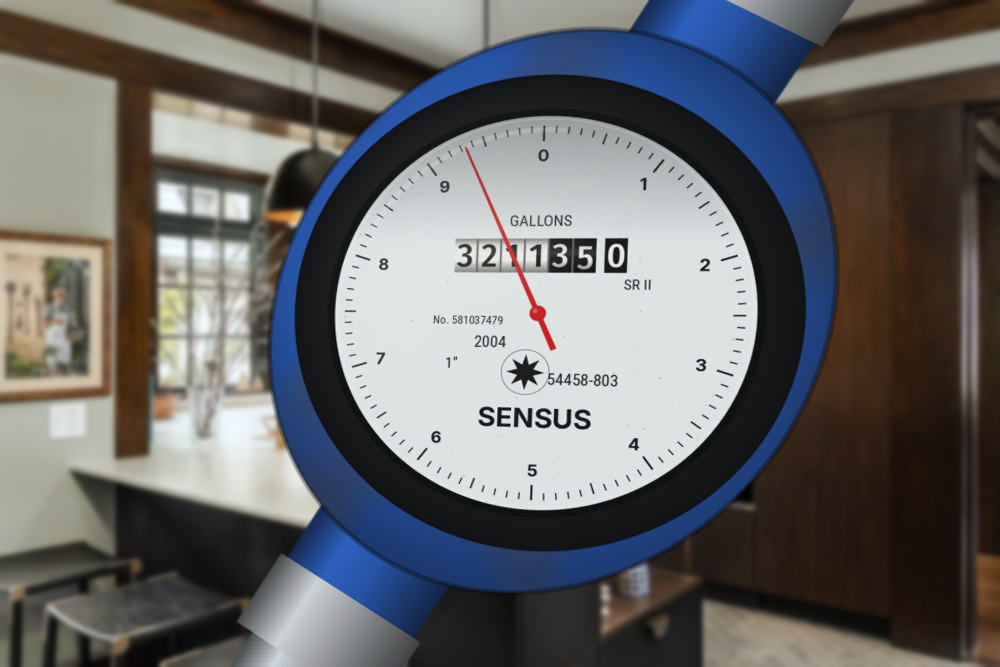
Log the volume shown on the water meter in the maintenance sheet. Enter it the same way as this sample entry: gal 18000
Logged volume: gal 3211349.3
